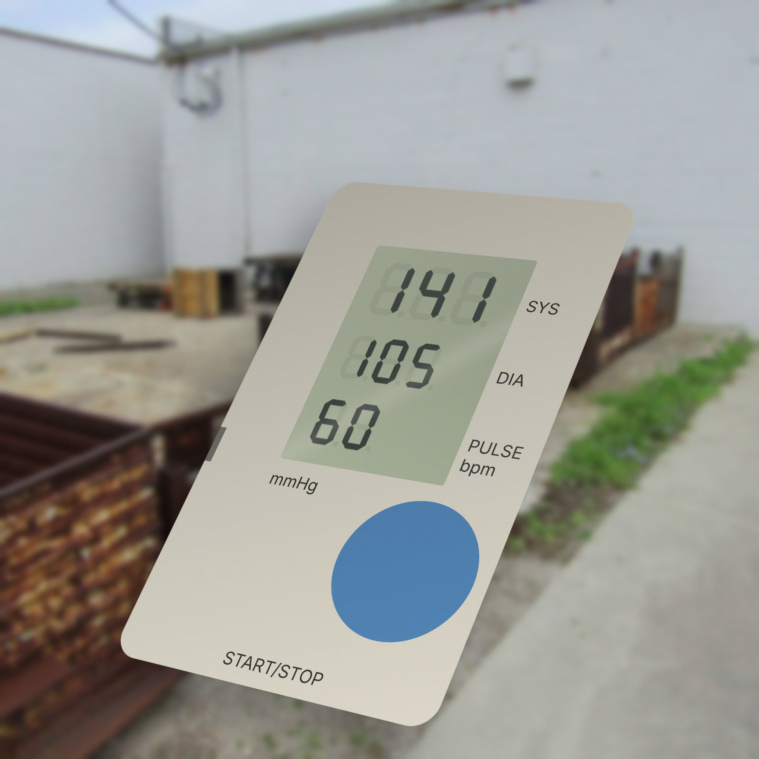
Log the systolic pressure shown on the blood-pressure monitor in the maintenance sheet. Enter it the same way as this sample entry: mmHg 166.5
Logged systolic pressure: mmHg 141
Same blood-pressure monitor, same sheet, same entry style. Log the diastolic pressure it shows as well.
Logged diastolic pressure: mmHg 105
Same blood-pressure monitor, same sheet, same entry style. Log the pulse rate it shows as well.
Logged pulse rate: bpm 60
